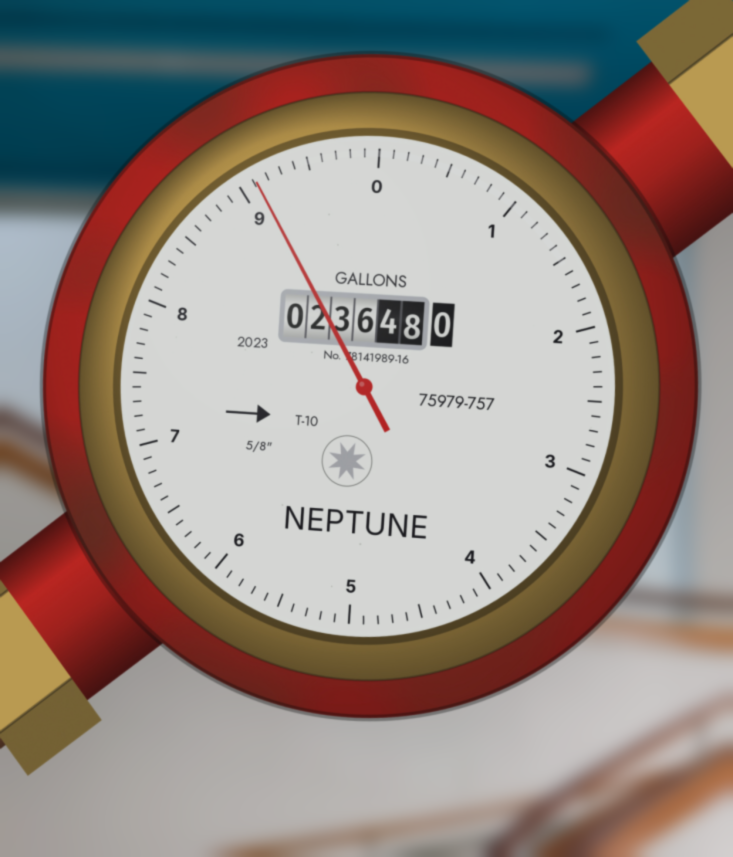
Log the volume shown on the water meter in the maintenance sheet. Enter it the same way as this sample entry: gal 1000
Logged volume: gal 236479.1
